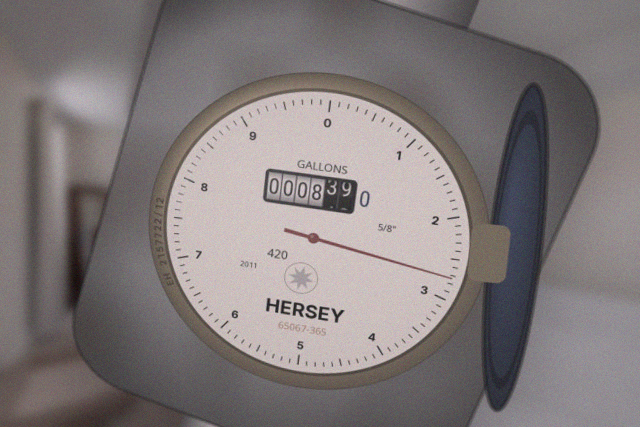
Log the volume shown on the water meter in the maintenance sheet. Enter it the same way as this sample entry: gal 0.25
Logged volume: gal 8392.7
